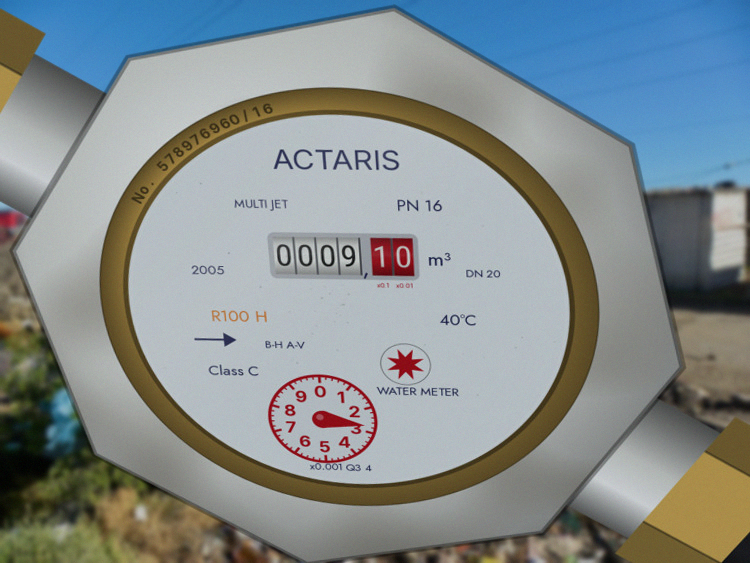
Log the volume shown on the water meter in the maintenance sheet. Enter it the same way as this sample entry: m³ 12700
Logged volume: m³ 9.102
